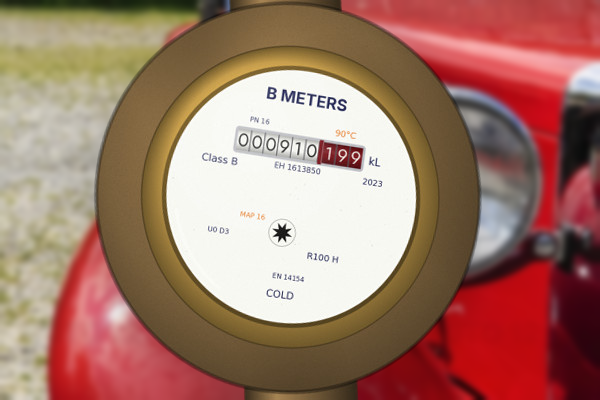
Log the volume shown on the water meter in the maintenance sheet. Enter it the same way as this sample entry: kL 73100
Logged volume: kL 910.199
